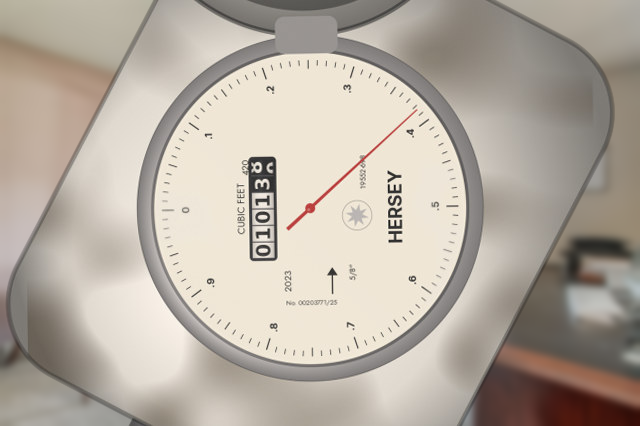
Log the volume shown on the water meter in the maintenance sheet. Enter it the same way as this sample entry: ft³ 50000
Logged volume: ft³ 10138.38
